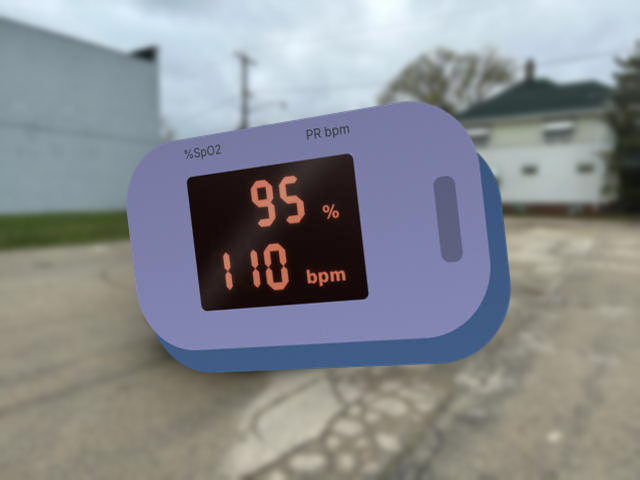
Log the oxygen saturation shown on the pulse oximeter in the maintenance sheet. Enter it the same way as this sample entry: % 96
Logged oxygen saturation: % 95
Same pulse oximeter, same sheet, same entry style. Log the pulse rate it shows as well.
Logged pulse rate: bpm 110
